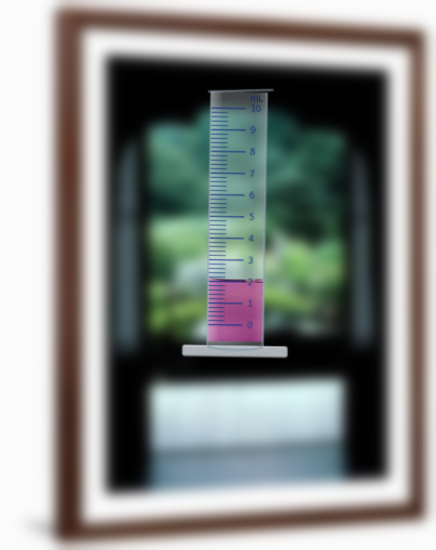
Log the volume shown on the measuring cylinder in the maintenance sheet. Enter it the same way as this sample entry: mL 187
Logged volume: mL 2
